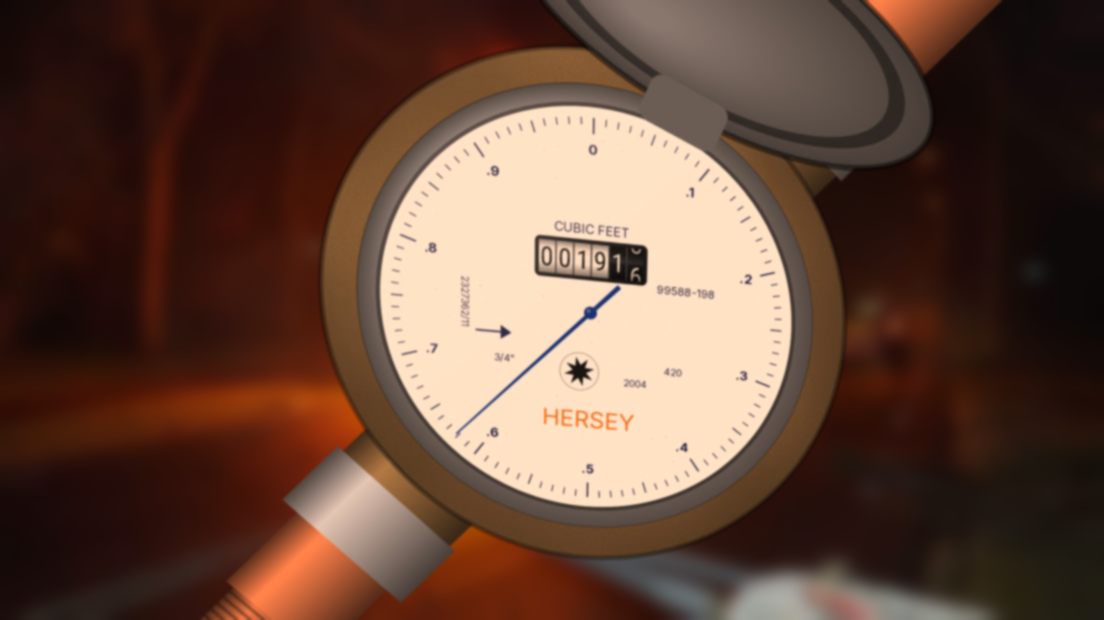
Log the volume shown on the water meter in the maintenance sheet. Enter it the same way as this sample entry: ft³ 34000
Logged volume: ft³ 1915.62
